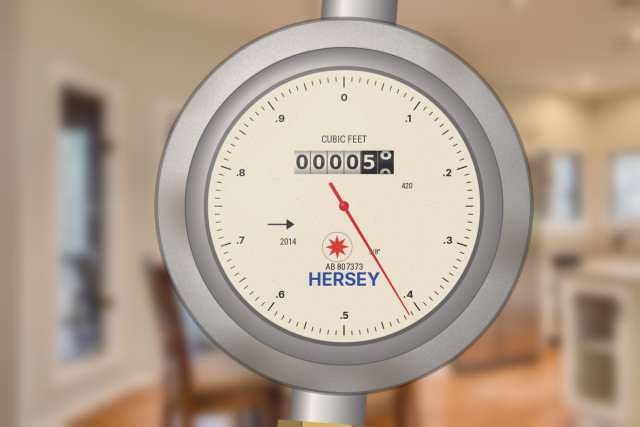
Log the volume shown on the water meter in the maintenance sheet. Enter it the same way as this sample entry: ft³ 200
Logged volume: ft³ 58.41
